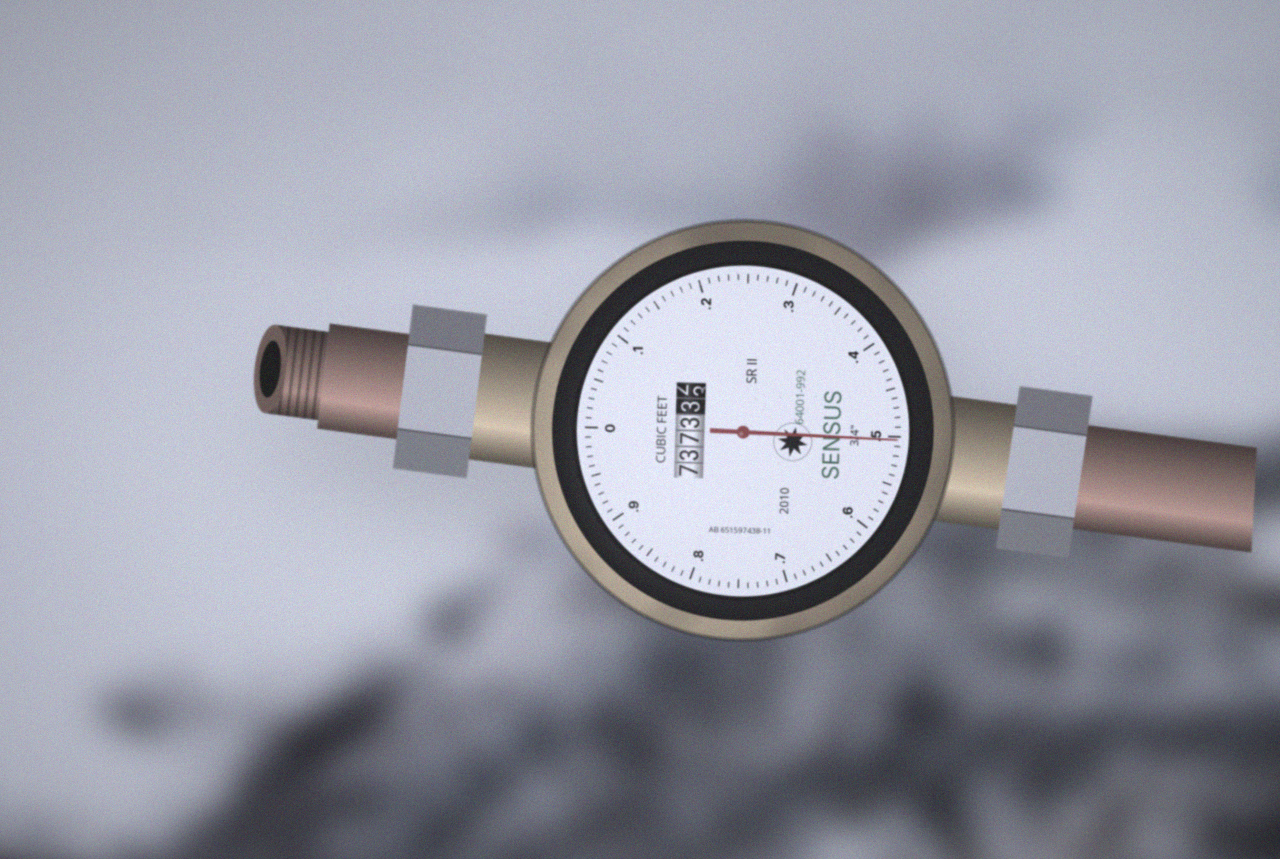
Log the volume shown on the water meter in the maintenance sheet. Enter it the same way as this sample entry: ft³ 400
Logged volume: ft³ 737332.50
